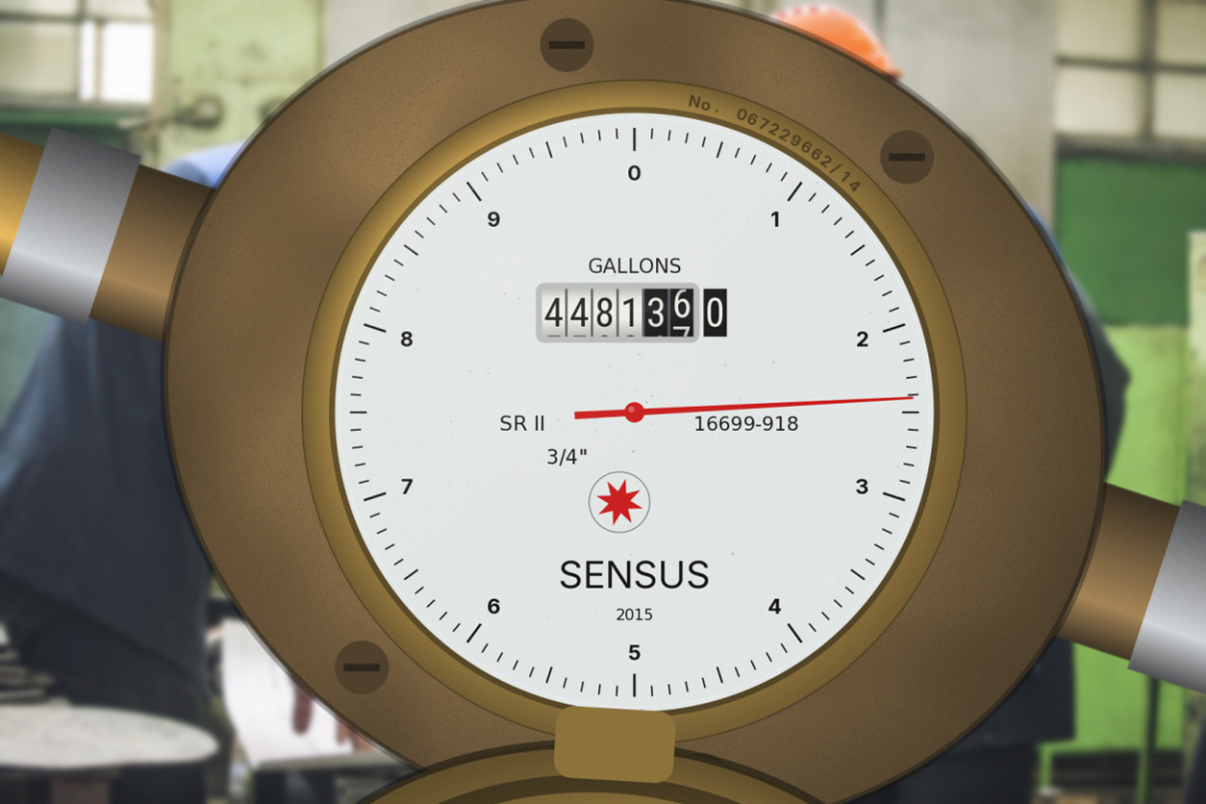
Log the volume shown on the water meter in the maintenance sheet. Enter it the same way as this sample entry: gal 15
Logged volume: gal 4481362.4
